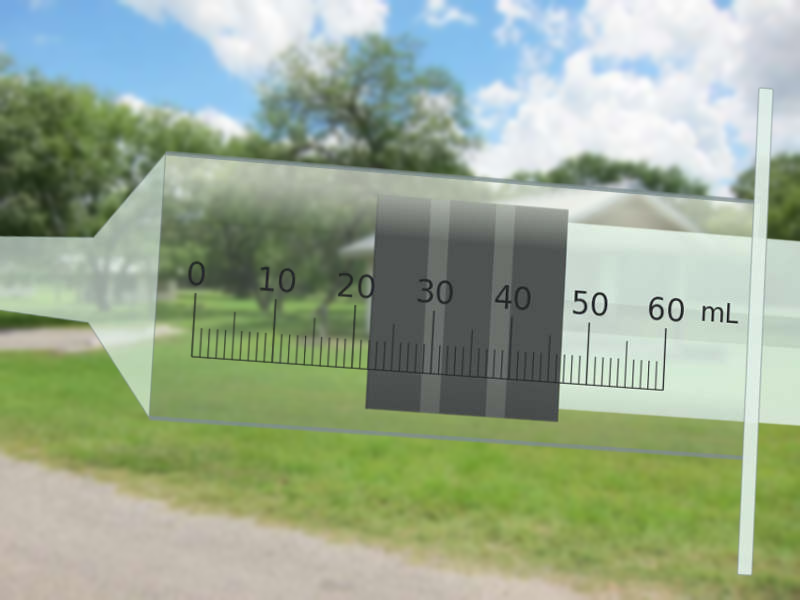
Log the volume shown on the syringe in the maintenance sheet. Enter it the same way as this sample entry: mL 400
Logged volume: mL 22
